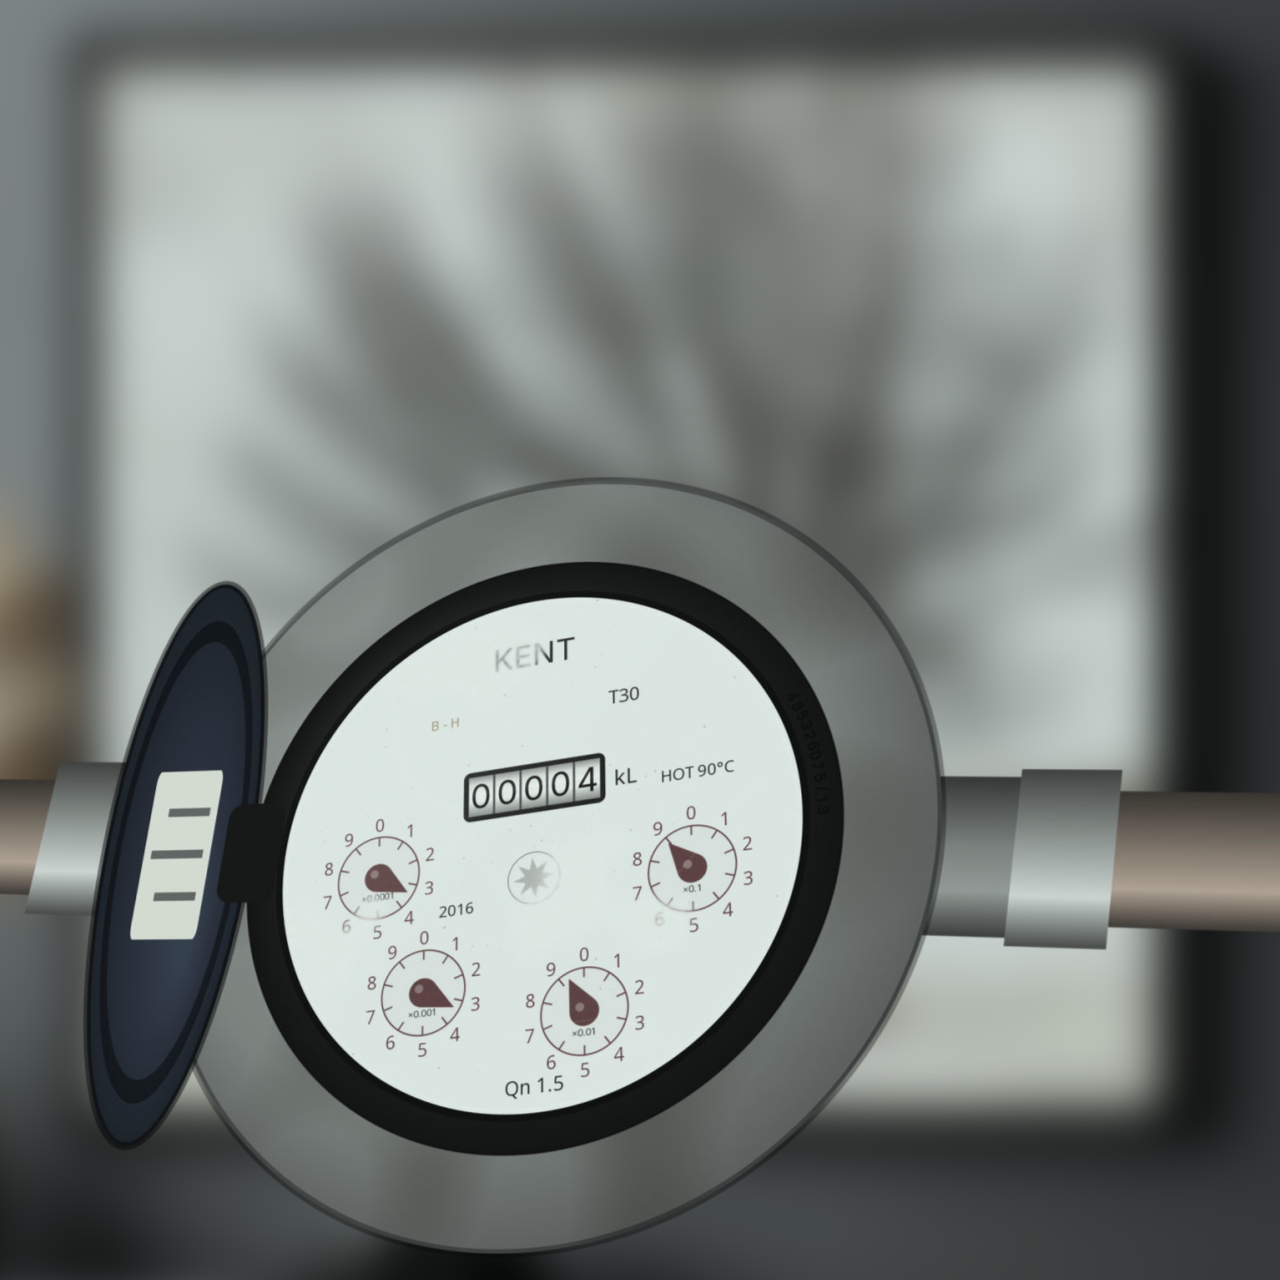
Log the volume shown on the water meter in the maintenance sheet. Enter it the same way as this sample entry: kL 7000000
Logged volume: kL 4.8933
